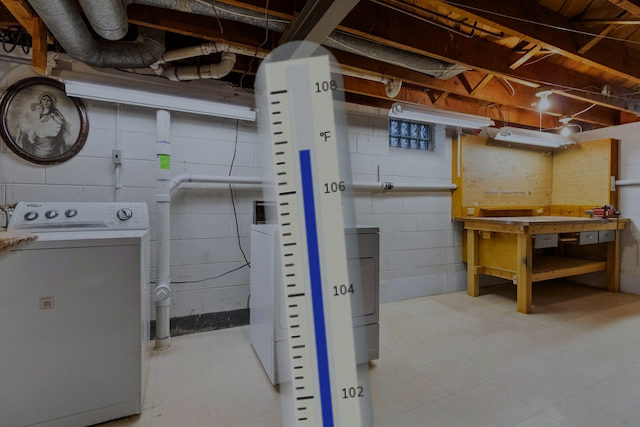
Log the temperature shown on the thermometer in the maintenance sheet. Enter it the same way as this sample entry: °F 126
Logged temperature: °F 106.8
